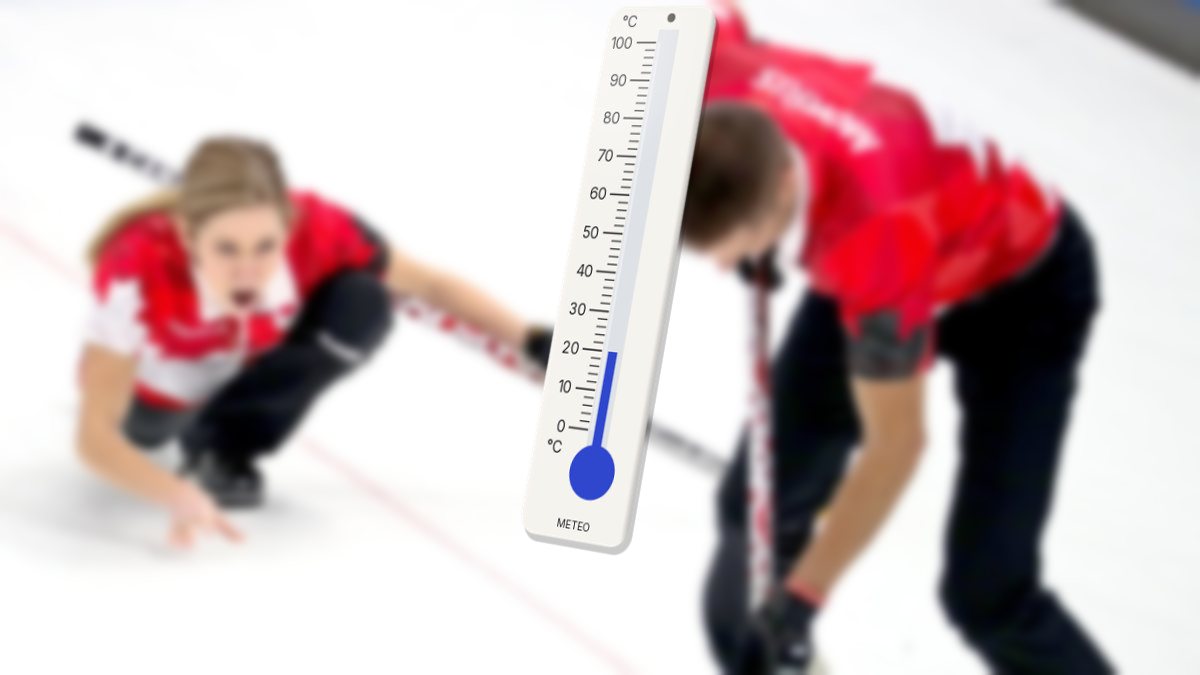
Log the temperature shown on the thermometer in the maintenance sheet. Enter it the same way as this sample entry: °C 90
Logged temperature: °C 20
